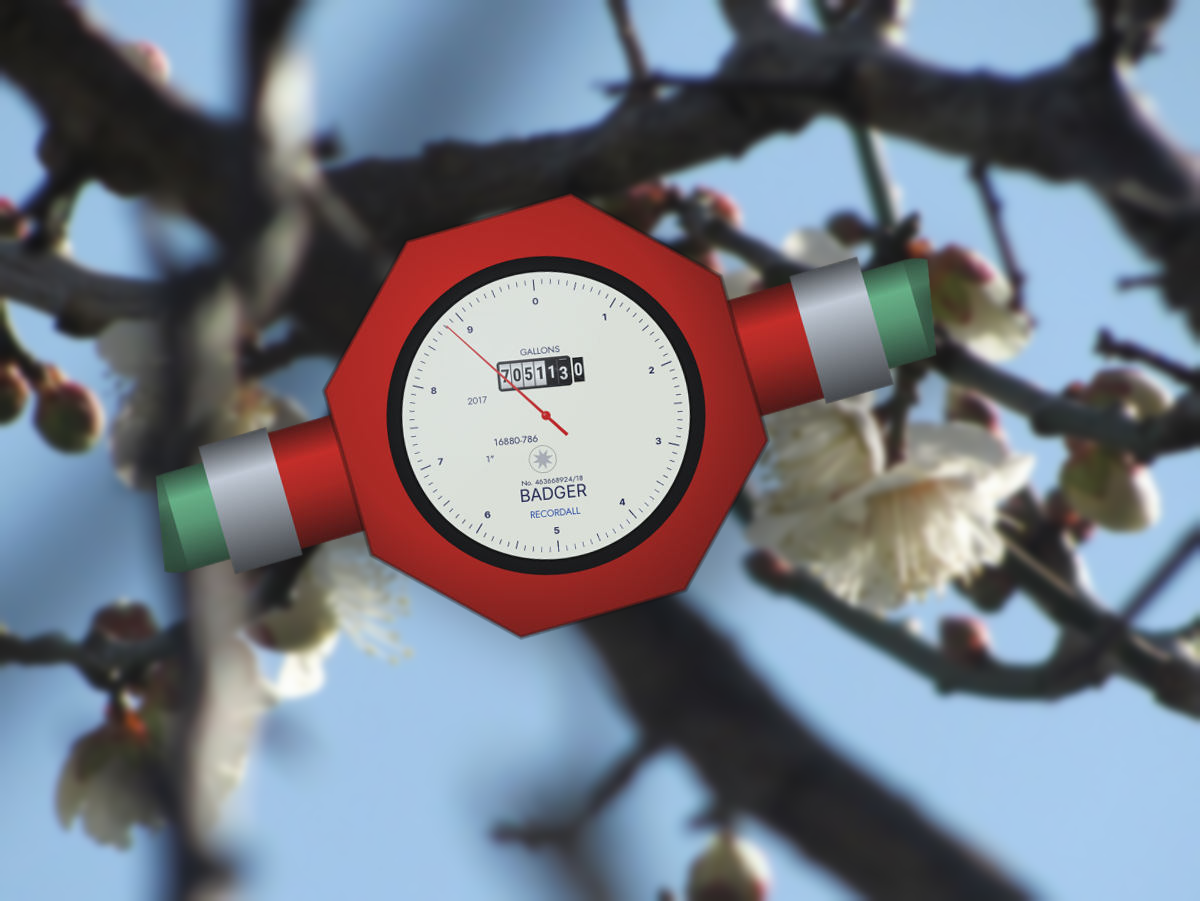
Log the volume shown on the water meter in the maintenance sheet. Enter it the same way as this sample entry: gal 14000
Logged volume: gal 7051128.8
